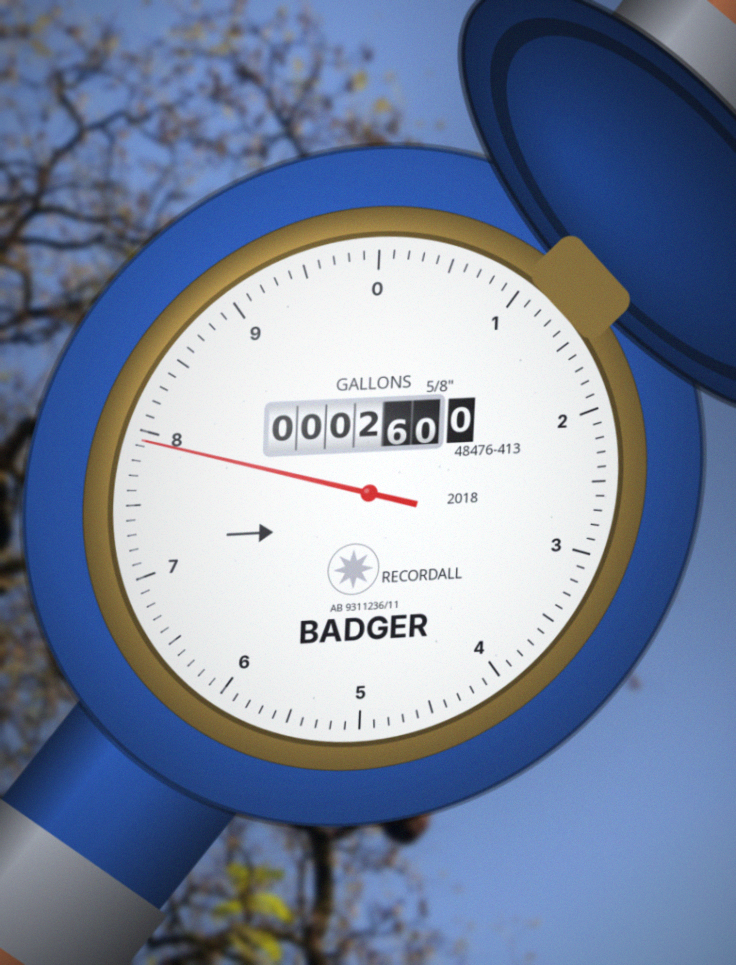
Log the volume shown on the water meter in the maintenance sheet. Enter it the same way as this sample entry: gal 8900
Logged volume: gal 2597.9
